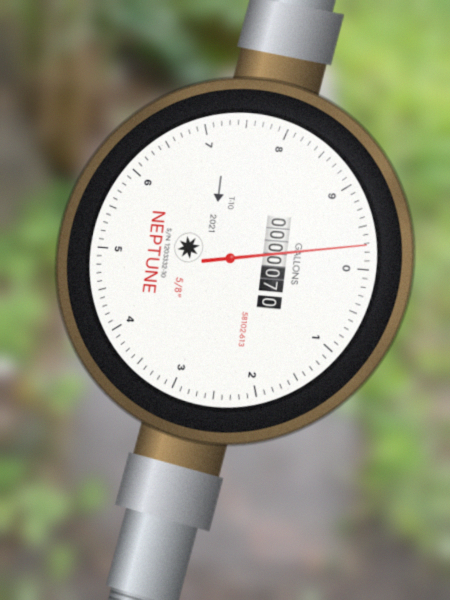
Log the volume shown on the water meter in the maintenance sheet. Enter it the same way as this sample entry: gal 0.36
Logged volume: gal 69.7
